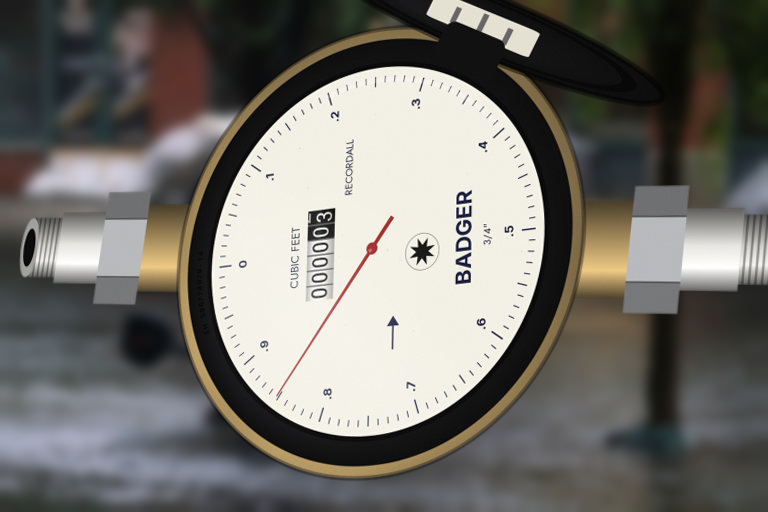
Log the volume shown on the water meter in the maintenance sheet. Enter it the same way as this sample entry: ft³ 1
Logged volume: ft³ 2.85
